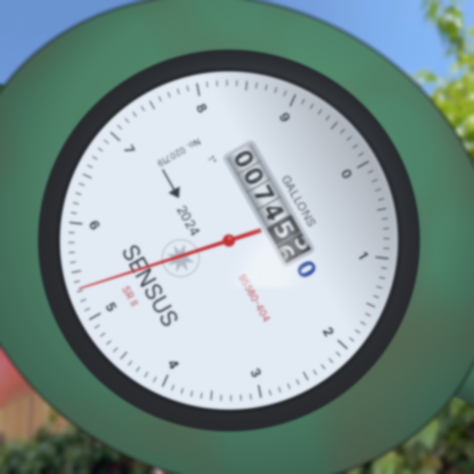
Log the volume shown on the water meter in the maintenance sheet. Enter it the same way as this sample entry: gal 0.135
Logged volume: gal 74555.3
